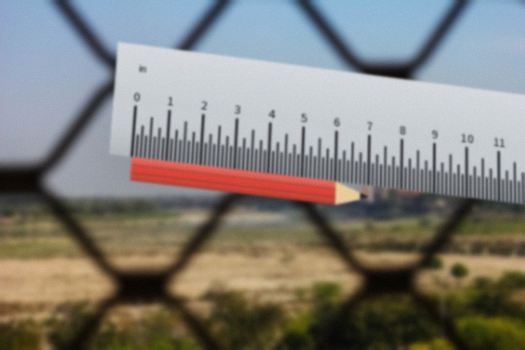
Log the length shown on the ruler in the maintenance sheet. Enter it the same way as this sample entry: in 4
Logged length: in 7
